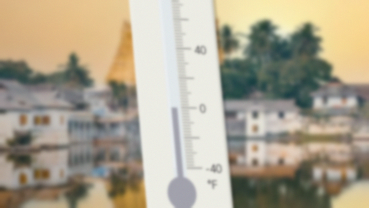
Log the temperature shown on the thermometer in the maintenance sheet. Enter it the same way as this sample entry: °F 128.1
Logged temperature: °F 0
